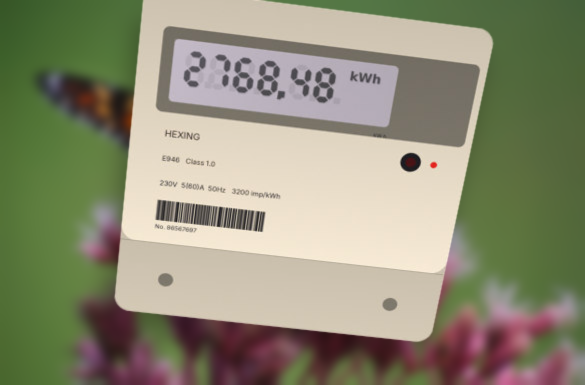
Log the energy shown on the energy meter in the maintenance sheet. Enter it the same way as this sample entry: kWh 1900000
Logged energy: kWh 2768.48
